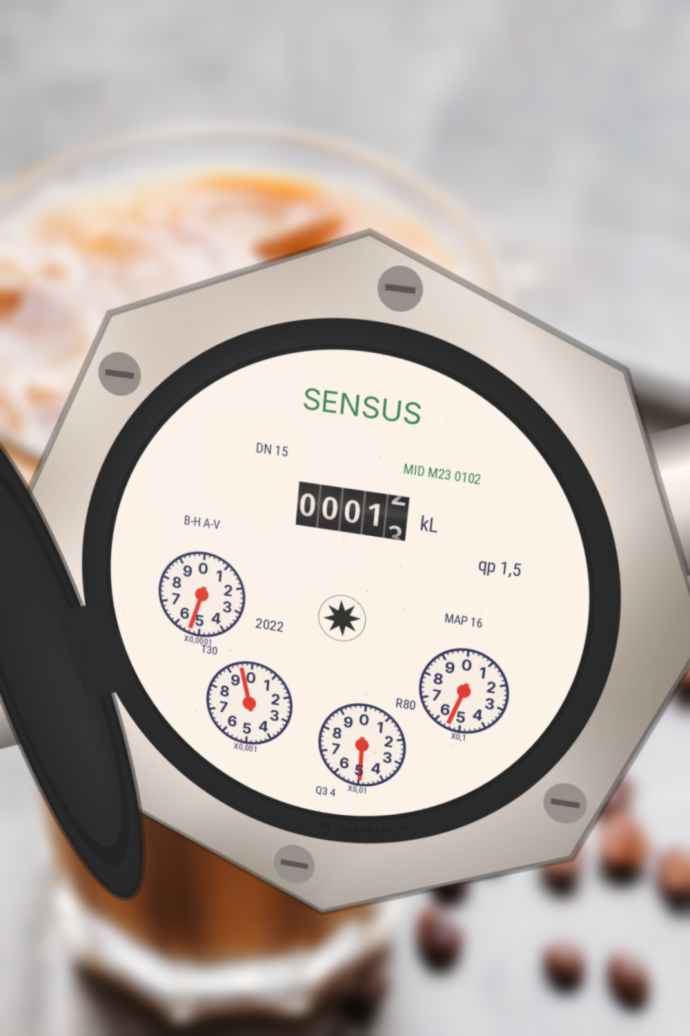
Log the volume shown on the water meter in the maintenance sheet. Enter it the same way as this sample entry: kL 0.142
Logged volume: kL 12.5495
